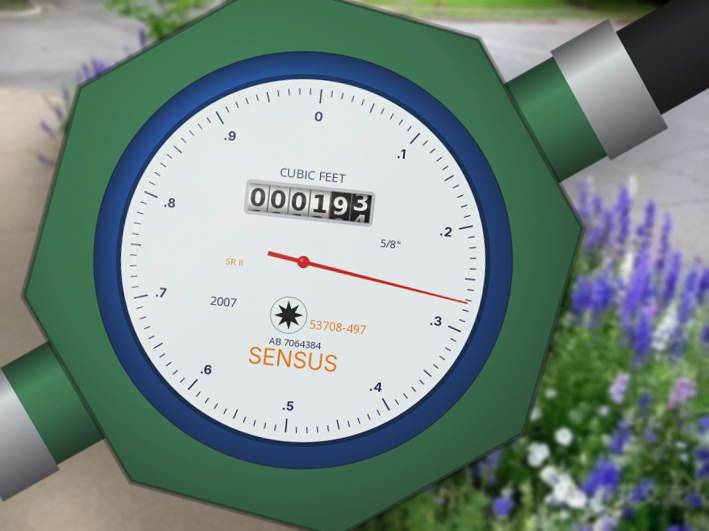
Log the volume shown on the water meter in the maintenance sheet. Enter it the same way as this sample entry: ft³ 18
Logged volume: ft³ 193.27
